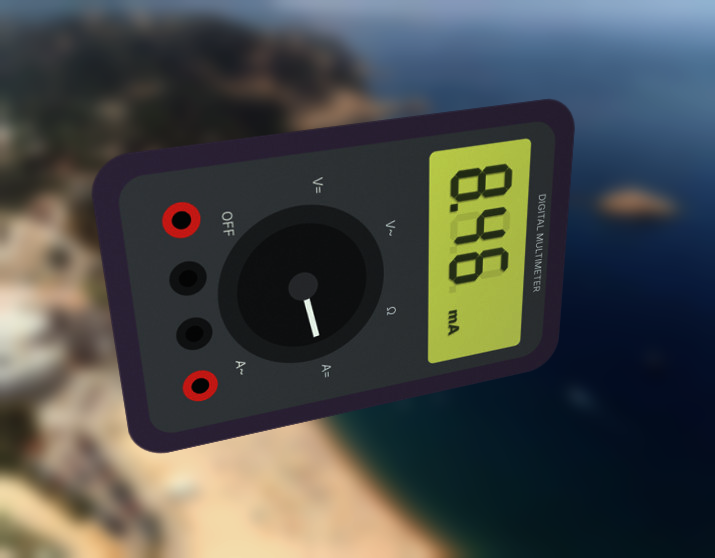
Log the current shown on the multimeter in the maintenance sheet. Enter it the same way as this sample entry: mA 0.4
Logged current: mA 8.46
